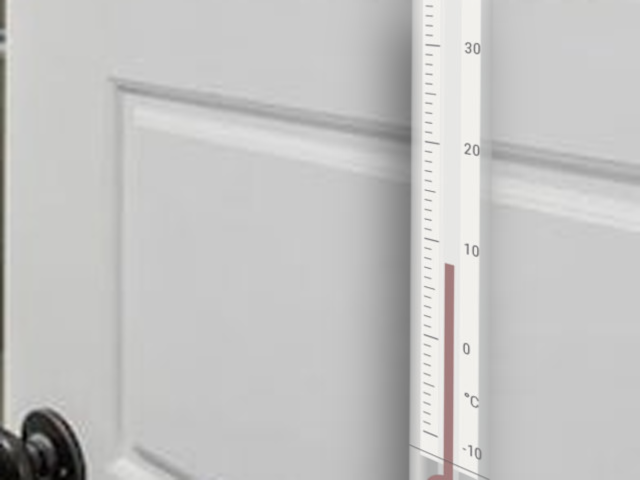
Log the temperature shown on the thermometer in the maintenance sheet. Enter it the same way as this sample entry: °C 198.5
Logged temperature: °C 8
